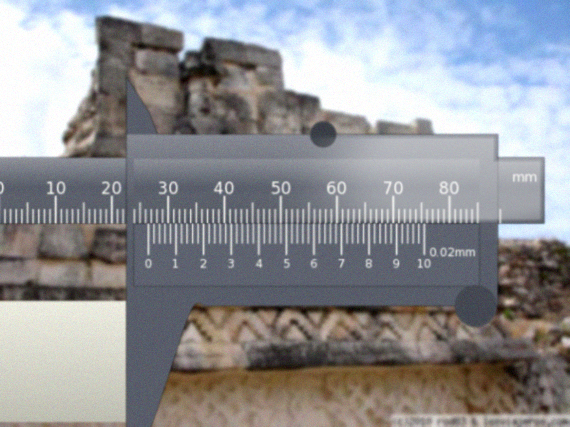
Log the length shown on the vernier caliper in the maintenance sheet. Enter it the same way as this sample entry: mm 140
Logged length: mm 26.5
